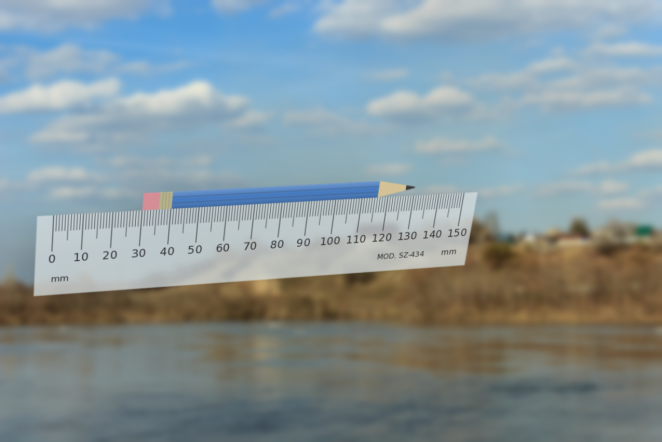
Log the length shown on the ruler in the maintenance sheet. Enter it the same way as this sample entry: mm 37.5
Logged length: mm 100
